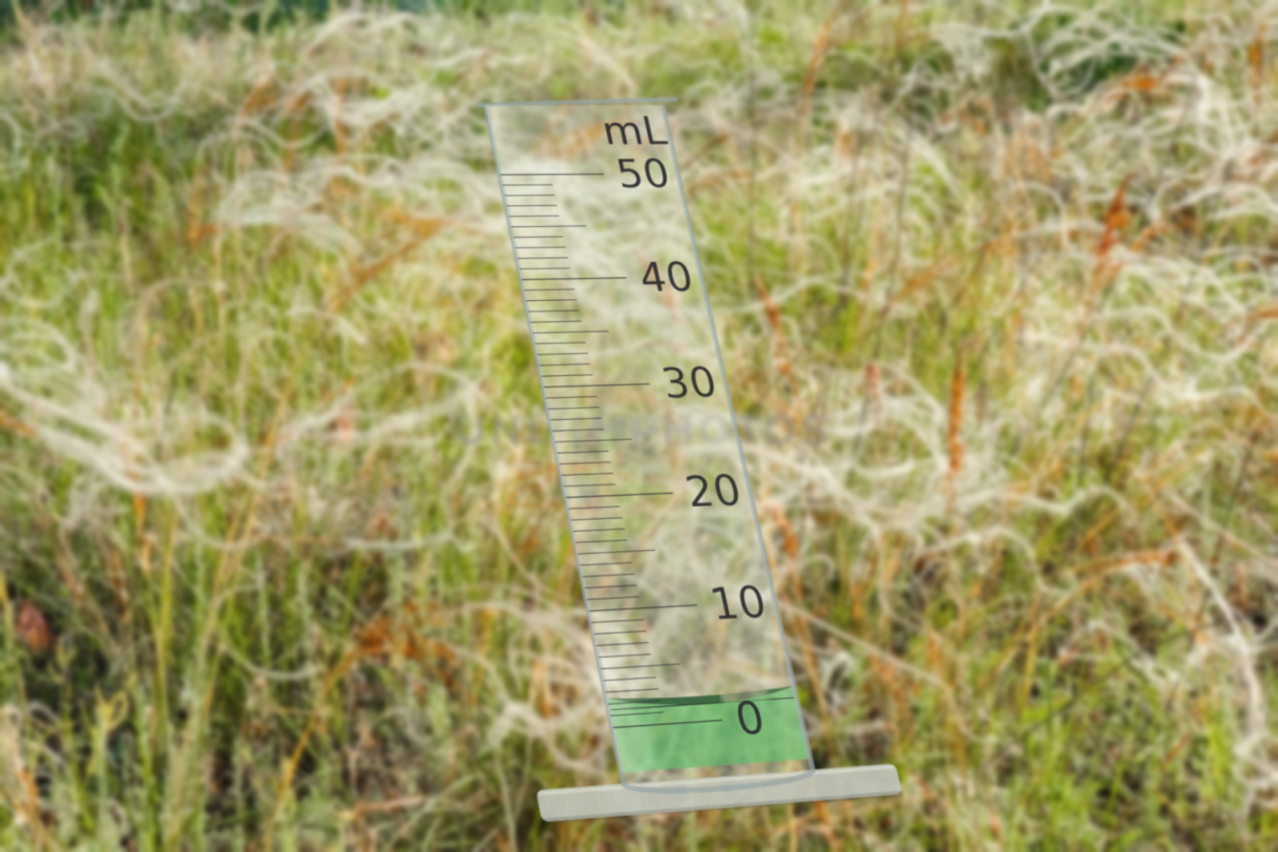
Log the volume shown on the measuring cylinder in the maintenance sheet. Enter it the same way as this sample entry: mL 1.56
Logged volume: mL 1.5
